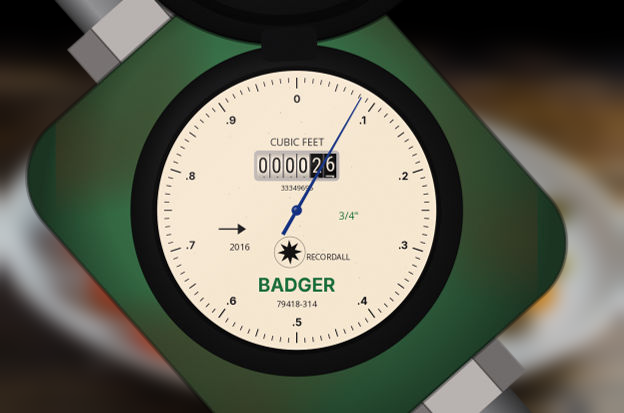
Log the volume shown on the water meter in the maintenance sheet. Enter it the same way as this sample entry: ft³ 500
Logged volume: ft³ 26.08
